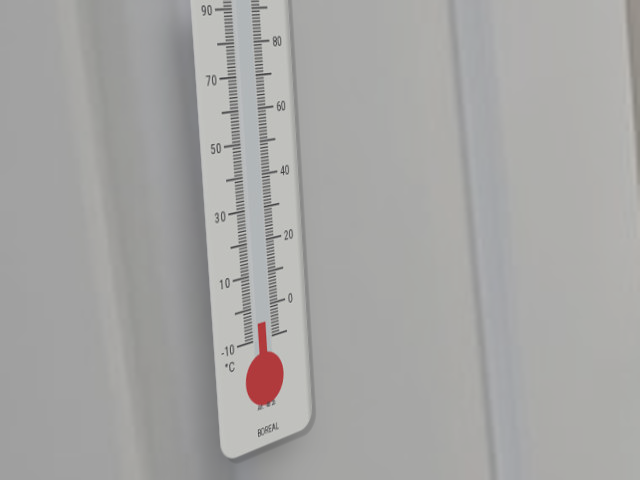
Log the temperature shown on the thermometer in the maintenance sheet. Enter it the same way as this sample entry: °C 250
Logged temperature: °C -5
